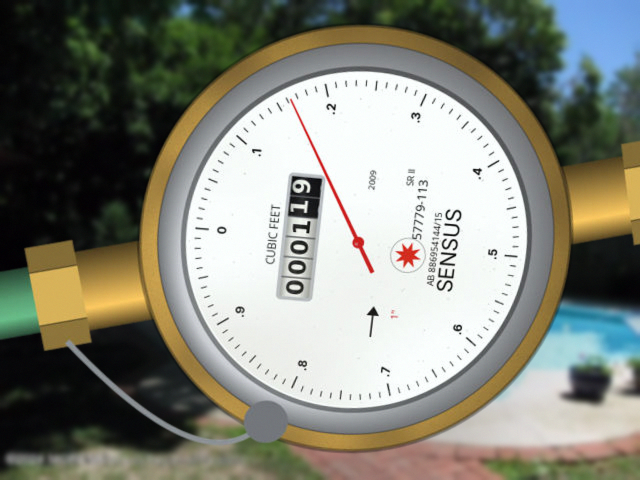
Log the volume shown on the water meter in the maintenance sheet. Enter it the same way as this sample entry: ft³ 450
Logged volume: ft³ 119.16
